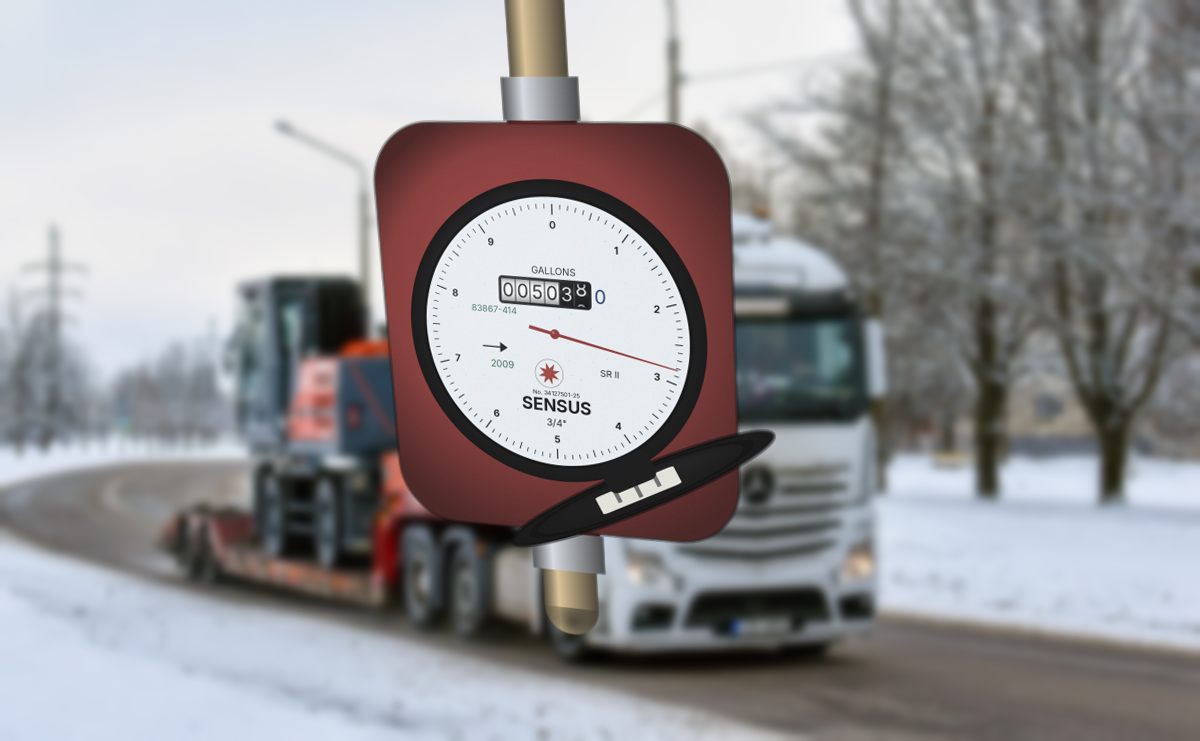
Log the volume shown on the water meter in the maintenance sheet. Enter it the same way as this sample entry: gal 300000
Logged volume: gal 50382.8
